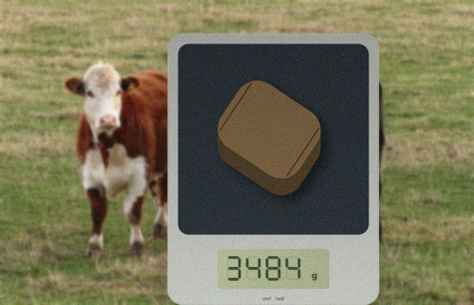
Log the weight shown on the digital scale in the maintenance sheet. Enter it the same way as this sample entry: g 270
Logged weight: g 3484
